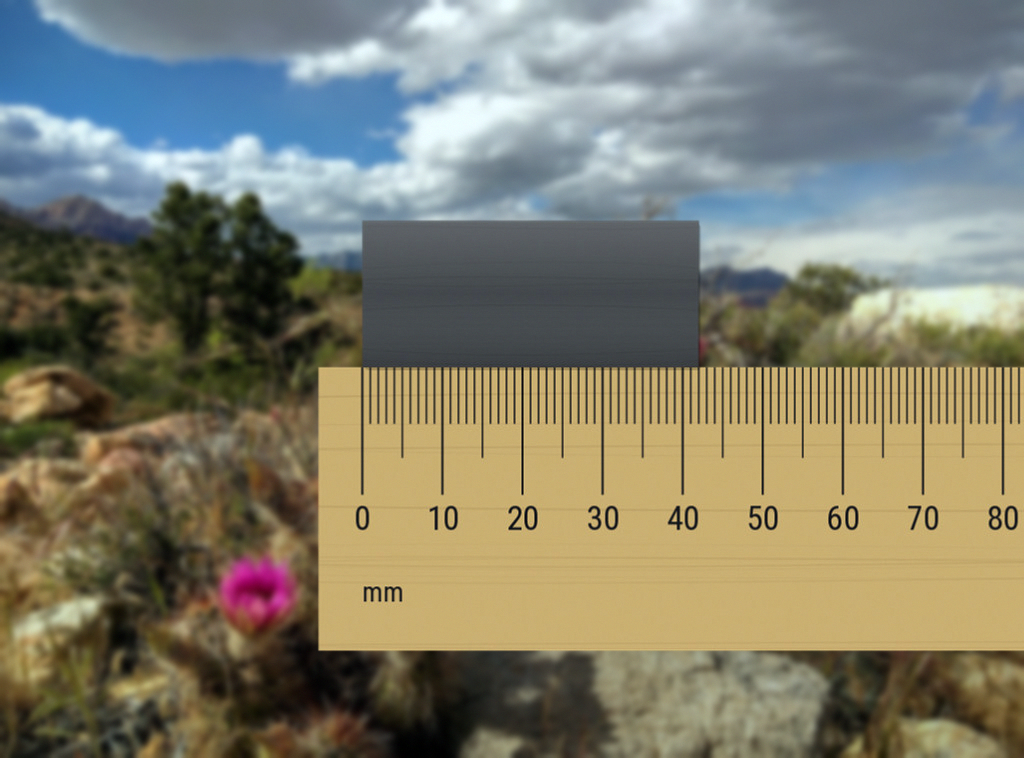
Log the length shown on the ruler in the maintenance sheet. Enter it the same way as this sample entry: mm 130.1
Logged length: mm 42
